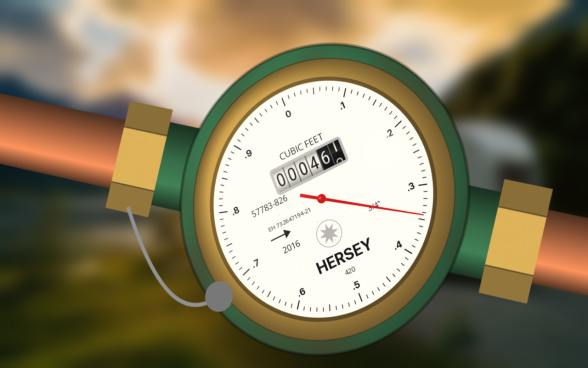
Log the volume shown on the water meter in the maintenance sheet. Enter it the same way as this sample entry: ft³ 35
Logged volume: ft³ 461.34
